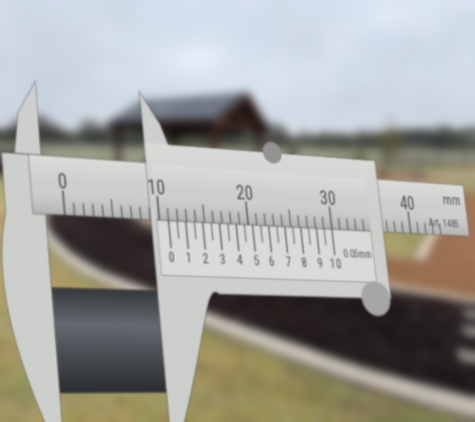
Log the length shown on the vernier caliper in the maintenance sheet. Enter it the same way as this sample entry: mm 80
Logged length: mm 11.0
